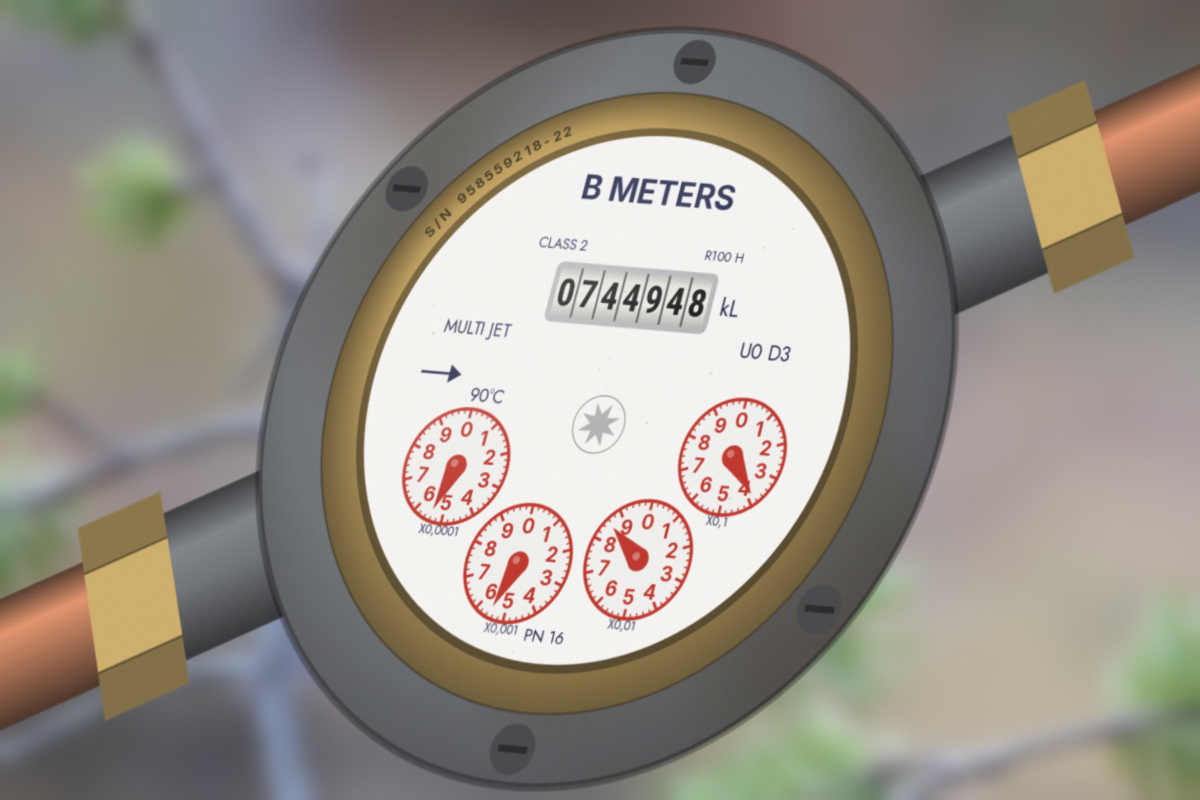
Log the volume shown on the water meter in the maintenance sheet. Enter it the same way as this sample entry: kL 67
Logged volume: kL 744948.3855
